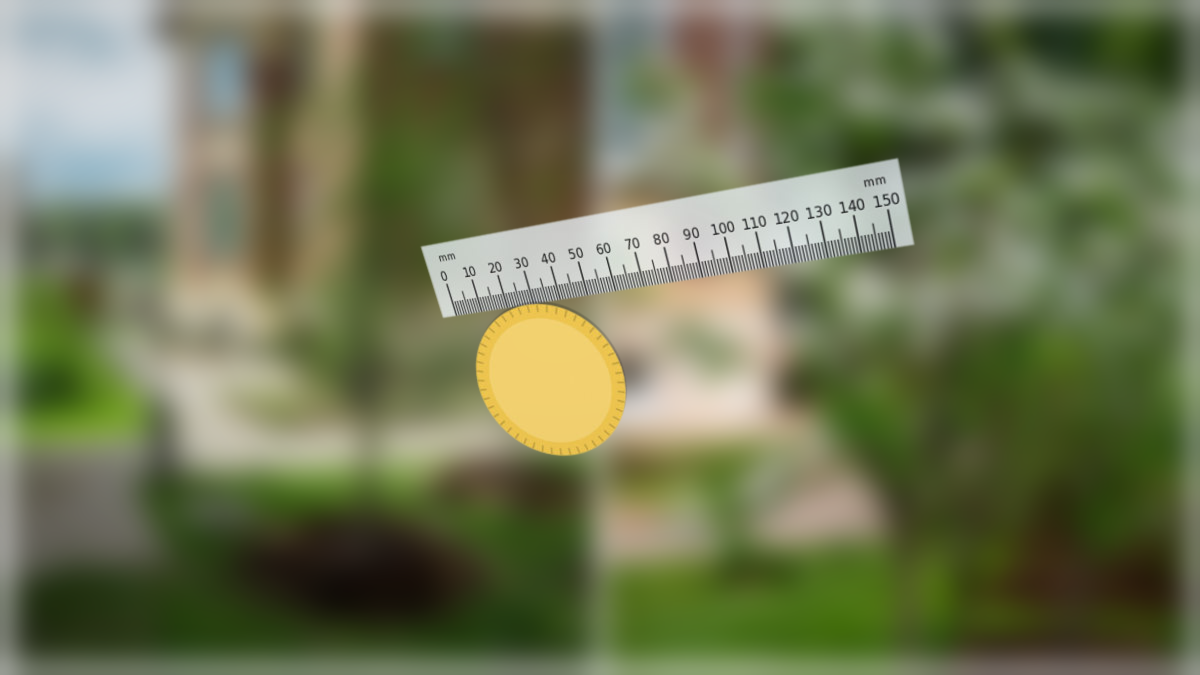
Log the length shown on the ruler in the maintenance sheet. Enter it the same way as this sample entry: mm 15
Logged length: mm 55
